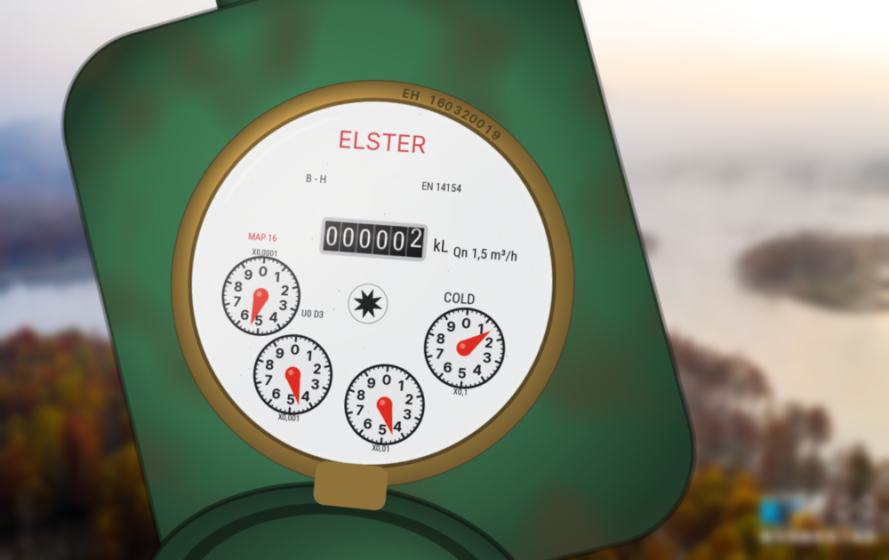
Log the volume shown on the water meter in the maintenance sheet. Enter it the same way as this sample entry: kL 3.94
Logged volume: kL 2.1445
